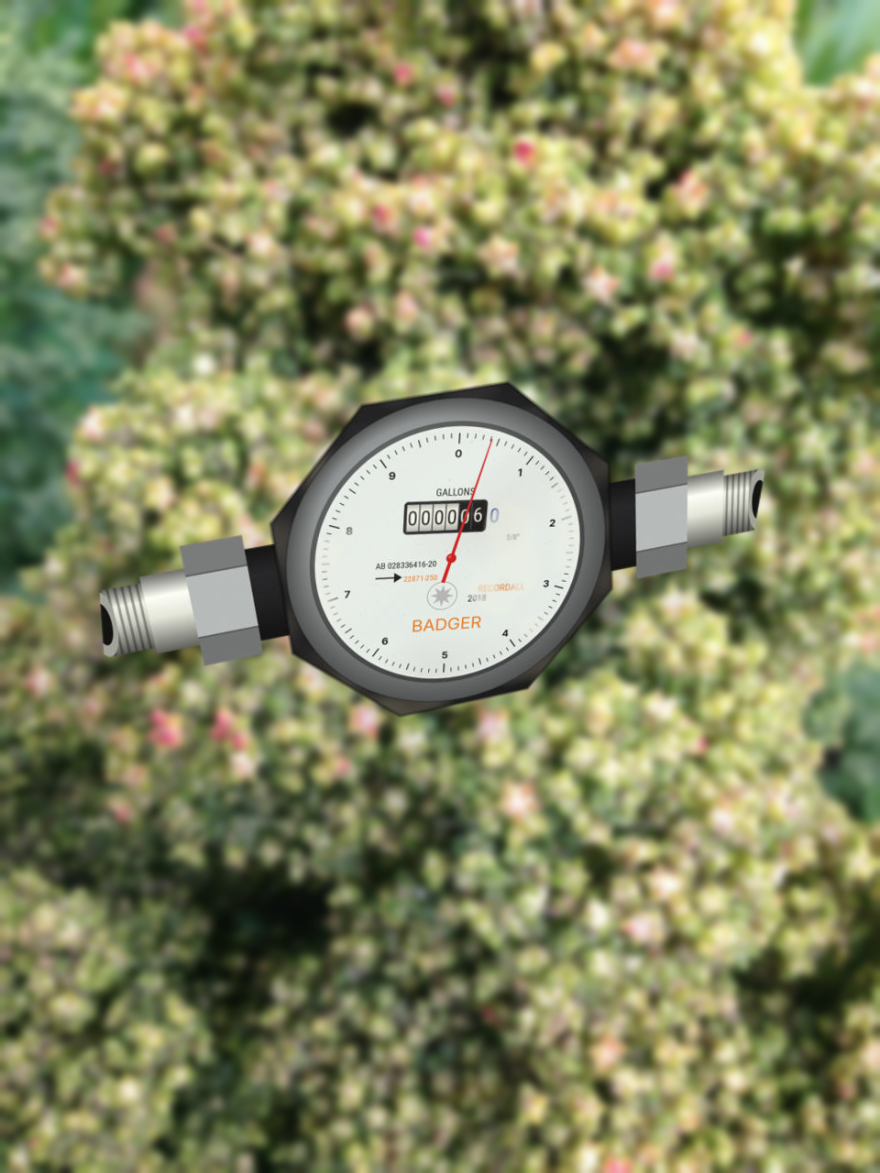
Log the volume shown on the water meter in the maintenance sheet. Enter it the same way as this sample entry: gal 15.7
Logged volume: gal 60.4
